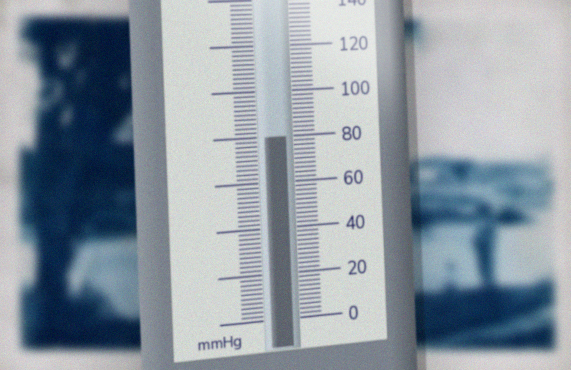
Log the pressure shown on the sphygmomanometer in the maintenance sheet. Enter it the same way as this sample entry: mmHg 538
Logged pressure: mmHg 80
